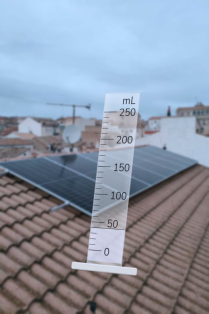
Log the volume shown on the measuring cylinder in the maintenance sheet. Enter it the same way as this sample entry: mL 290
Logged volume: mL 40
